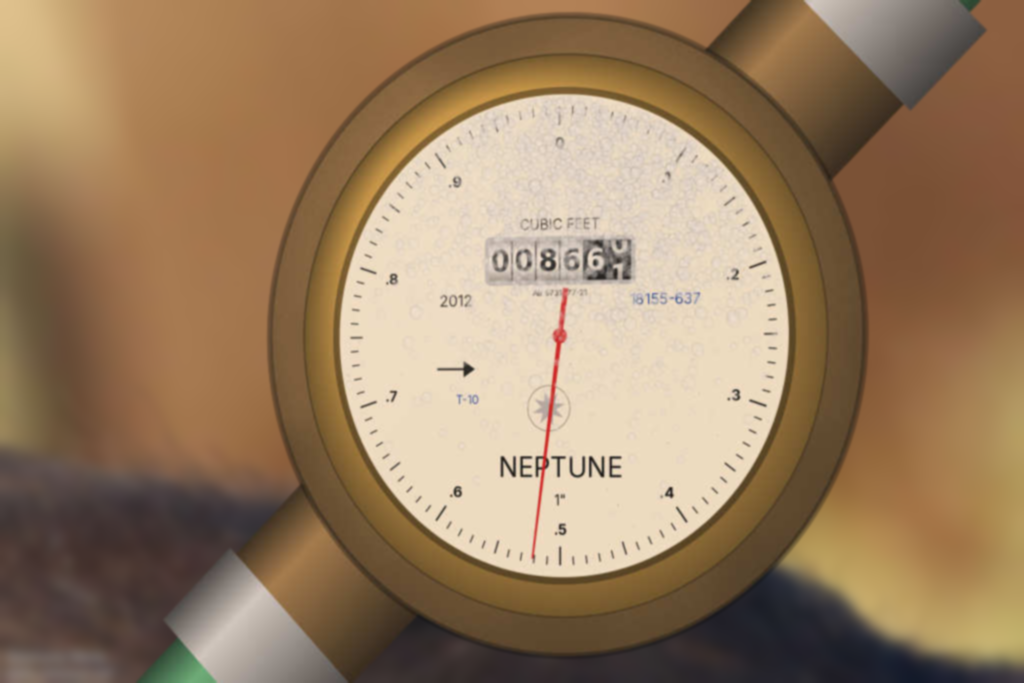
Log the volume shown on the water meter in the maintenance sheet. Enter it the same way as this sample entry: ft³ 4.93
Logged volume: ft³ 8660.52
